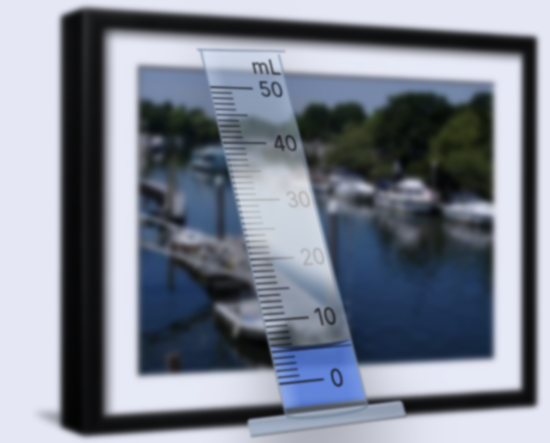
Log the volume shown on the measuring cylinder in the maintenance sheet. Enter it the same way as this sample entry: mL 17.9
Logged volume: mL 5
